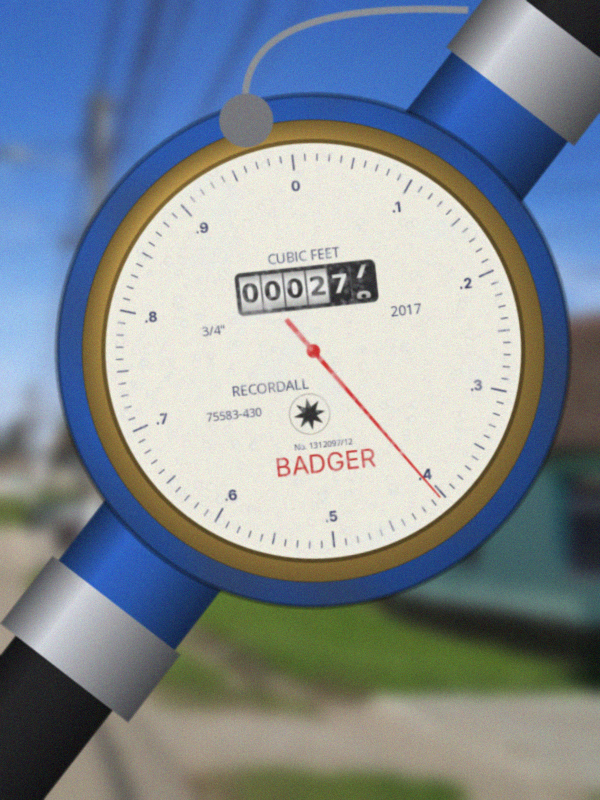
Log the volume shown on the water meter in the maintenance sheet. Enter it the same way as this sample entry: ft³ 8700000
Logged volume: ft³ 277.40
